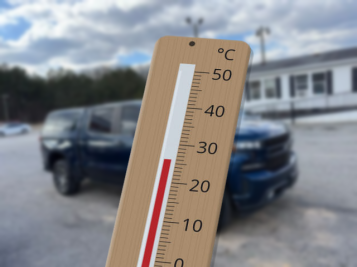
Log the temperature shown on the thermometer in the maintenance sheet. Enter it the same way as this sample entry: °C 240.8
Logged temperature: °C 26
